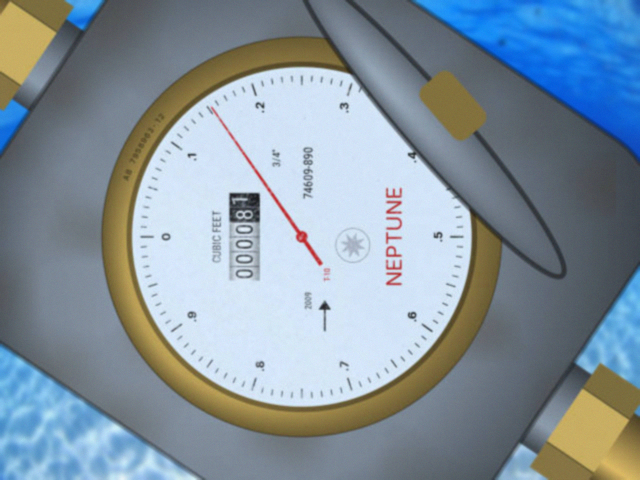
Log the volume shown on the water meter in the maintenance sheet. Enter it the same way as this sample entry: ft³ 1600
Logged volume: ft³ 81.15
